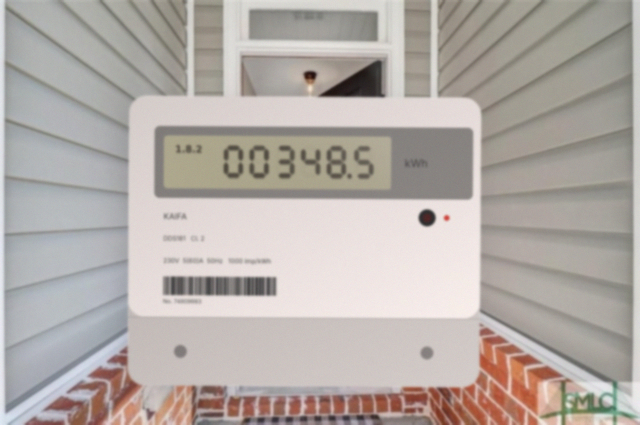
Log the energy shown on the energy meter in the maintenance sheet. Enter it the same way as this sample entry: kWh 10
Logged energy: kWh 348.5
